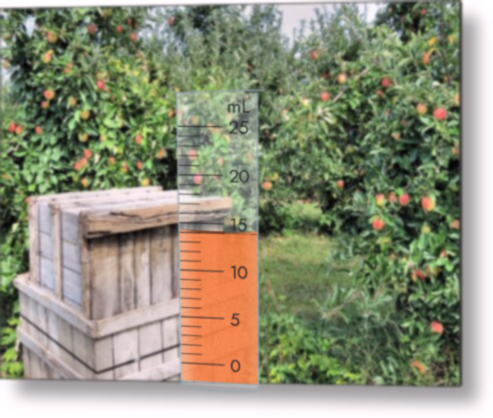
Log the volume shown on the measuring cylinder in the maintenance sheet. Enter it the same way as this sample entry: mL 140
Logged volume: mL 14
